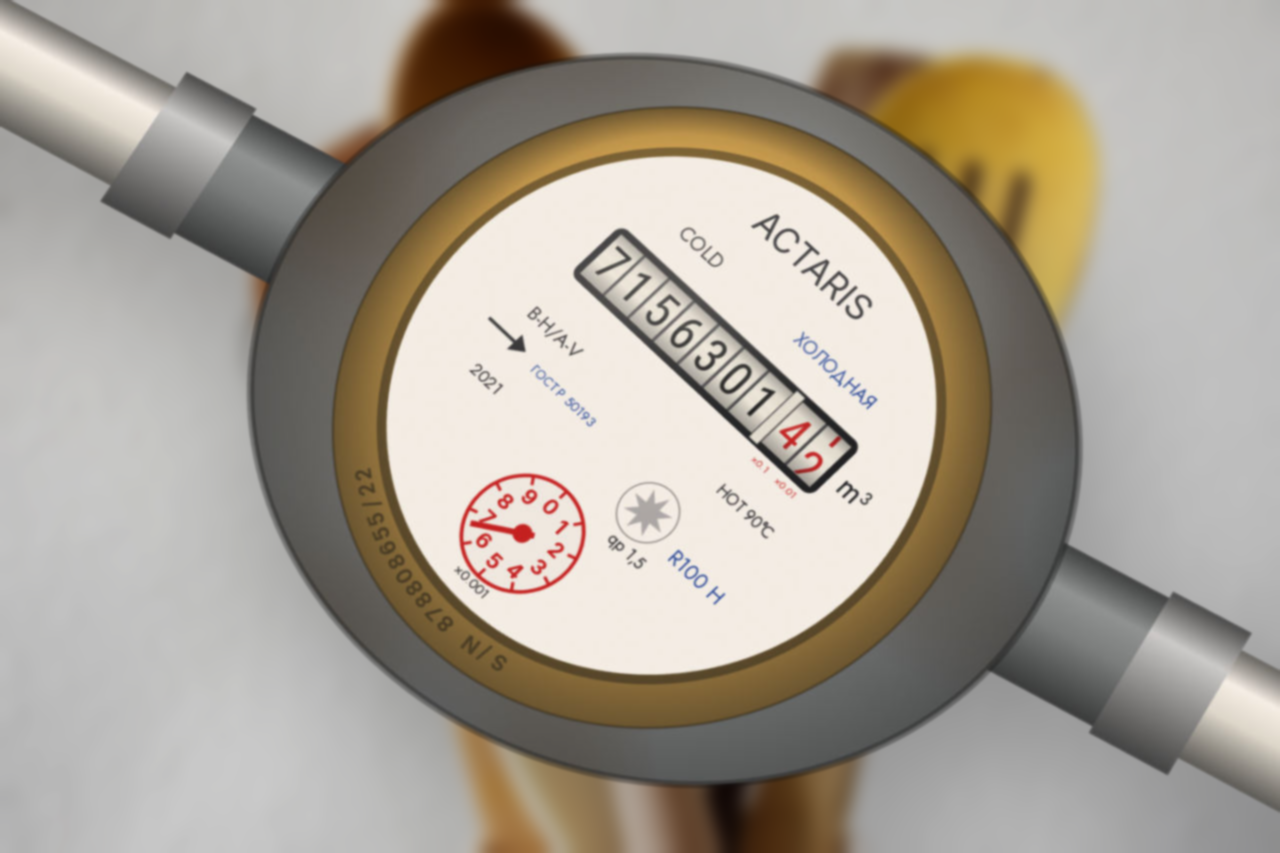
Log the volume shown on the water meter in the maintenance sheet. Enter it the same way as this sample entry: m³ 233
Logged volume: m³ 7156301.416
